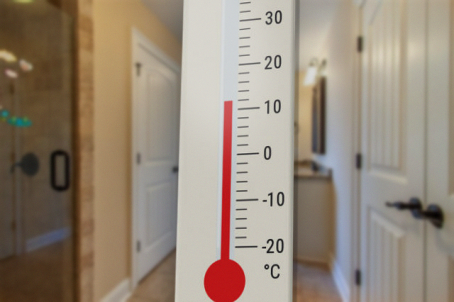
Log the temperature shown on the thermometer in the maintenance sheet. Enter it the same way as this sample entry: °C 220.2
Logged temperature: °C 12
